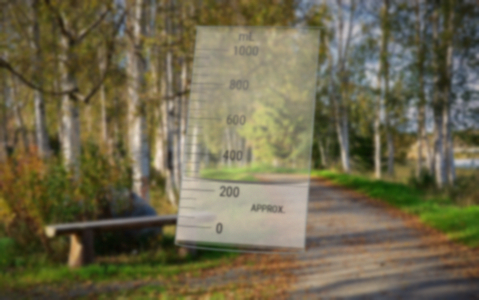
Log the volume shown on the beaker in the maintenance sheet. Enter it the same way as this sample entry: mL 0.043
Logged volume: mL 250
